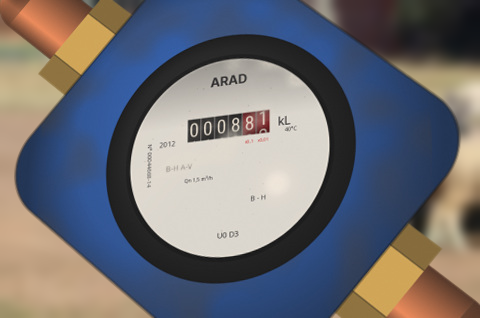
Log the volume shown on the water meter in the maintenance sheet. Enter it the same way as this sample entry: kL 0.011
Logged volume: kL 8.81
